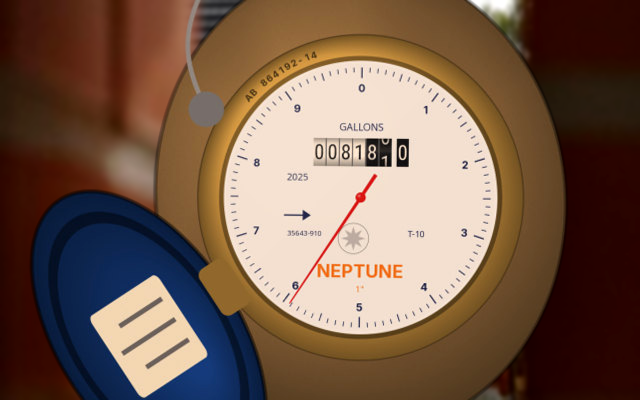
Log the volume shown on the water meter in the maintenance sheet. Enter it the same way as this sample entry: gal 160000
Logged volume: gal 81805.9
